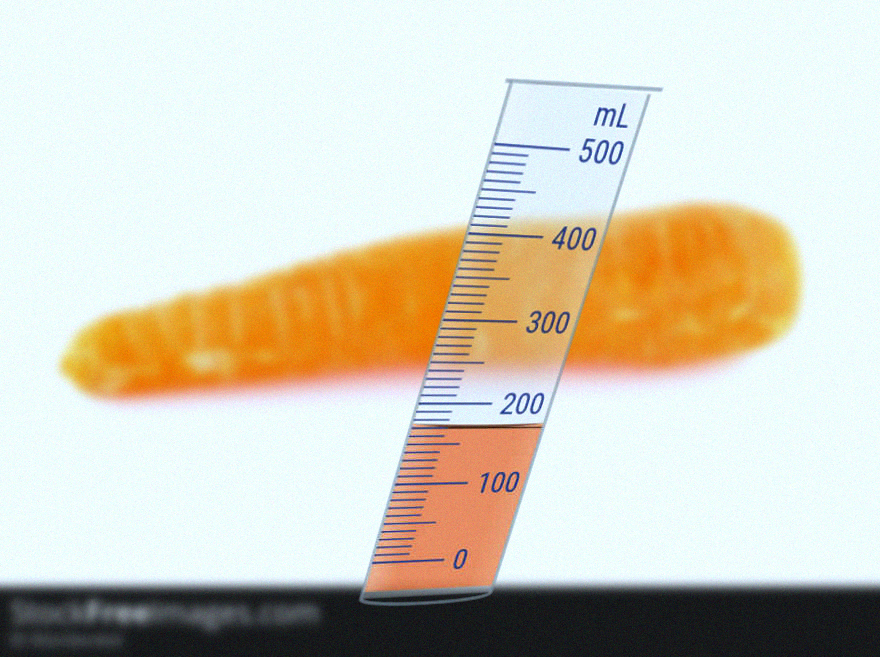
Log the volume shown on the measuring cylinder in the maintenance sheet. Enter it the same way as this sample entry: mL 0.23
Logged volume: mL 170
